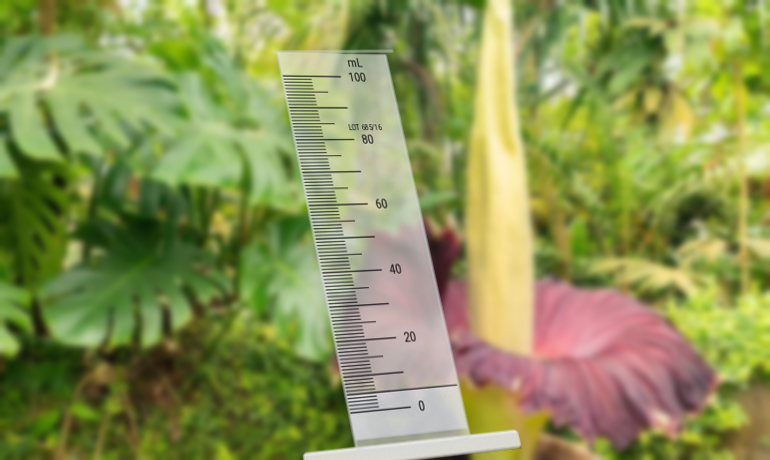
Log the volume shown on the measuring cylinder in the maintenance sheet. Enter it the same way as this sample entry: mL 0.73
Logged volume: mL 5
